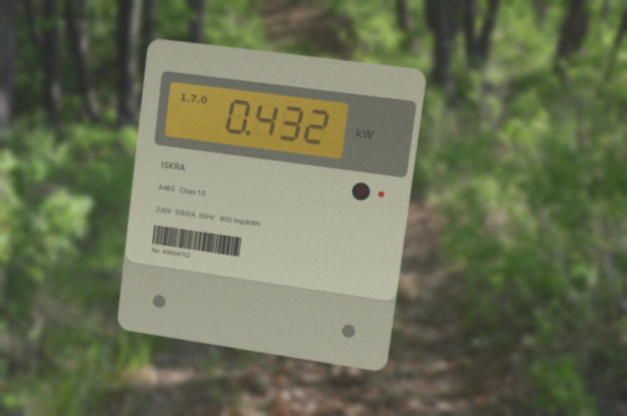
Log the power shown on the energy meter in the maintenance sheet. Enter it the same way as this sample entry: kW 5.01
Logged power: kW 0.432
